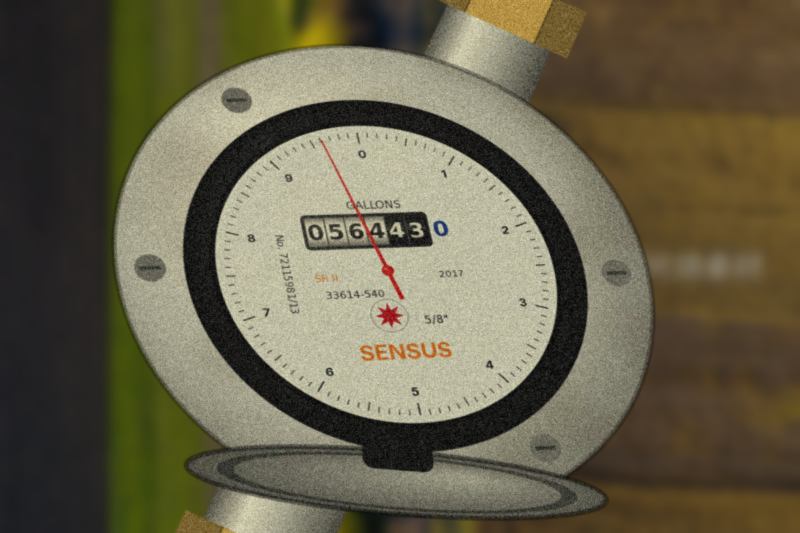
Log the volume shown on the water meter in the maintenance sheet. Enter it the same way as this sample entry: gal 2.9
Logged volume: gal 564429.6
